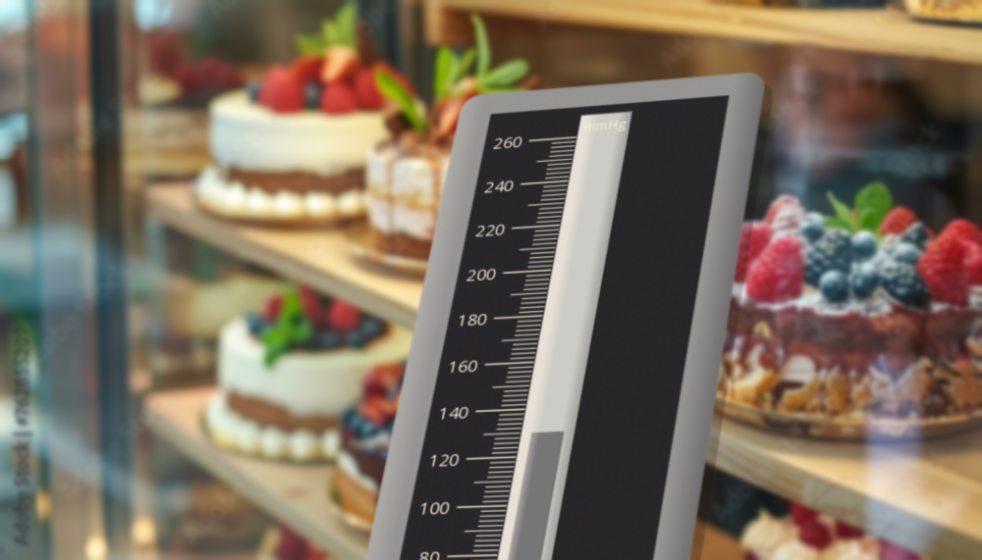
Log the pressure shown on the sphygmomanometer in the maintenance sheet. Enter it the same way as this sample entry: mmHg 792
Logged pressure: mmHg 130
